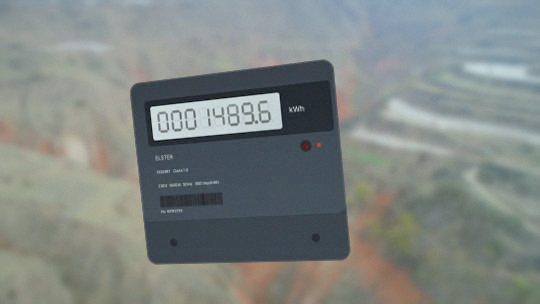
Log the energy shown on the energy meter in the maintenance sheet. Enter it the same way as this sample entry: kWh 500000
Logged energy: kWh 1489.6
